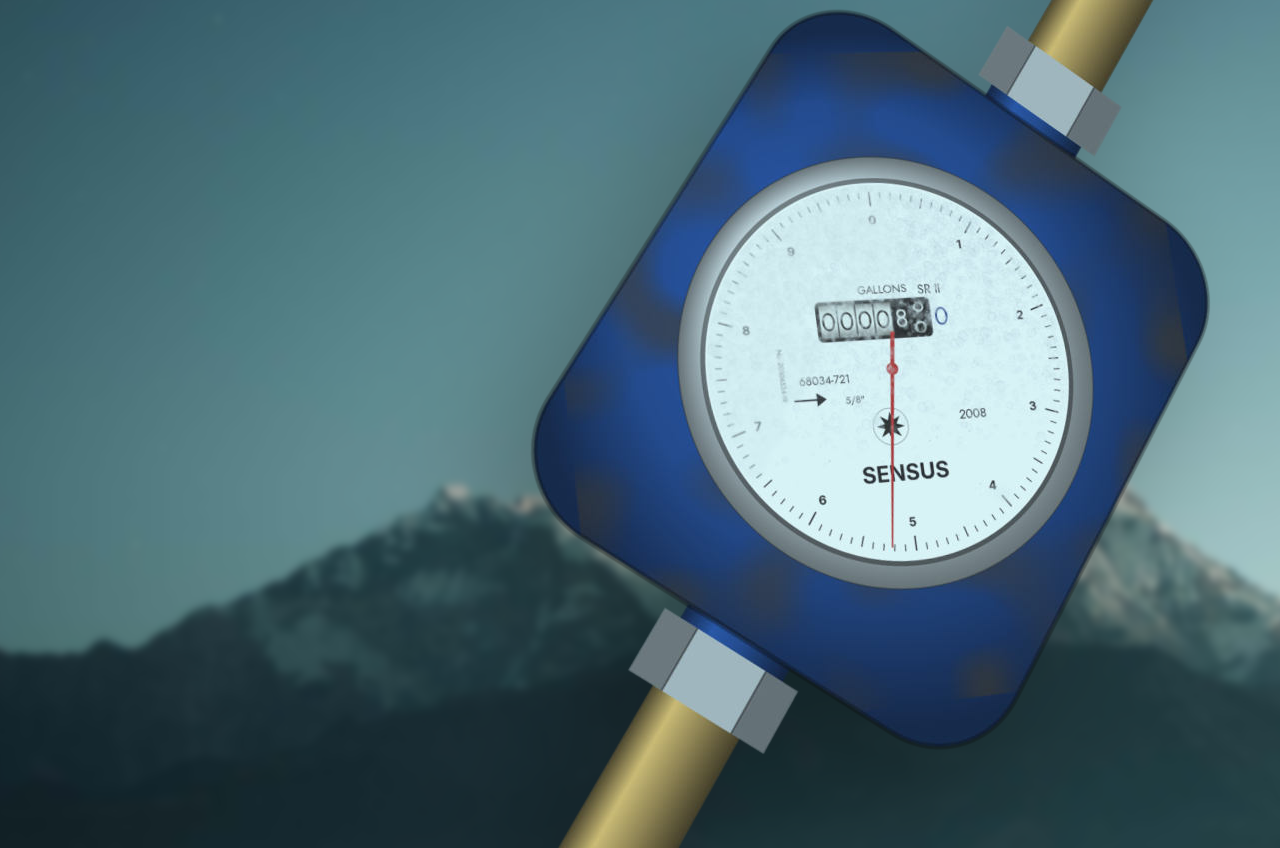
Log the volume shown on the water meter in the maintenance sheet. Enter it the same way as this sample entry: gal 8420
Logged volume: gal 885.2
